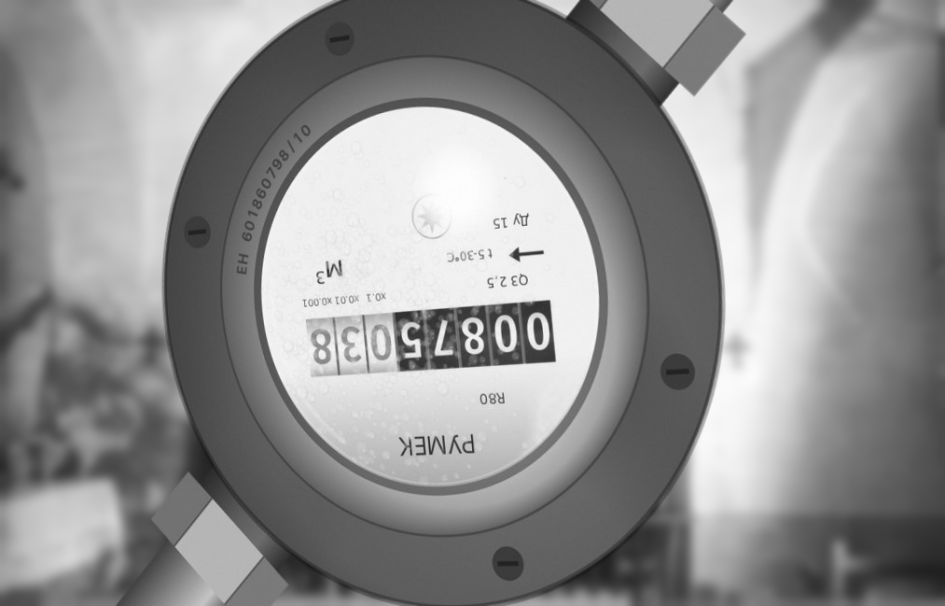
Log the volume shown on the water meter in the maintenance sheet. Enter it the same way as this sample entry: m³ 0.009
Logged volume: m³ 875.038
